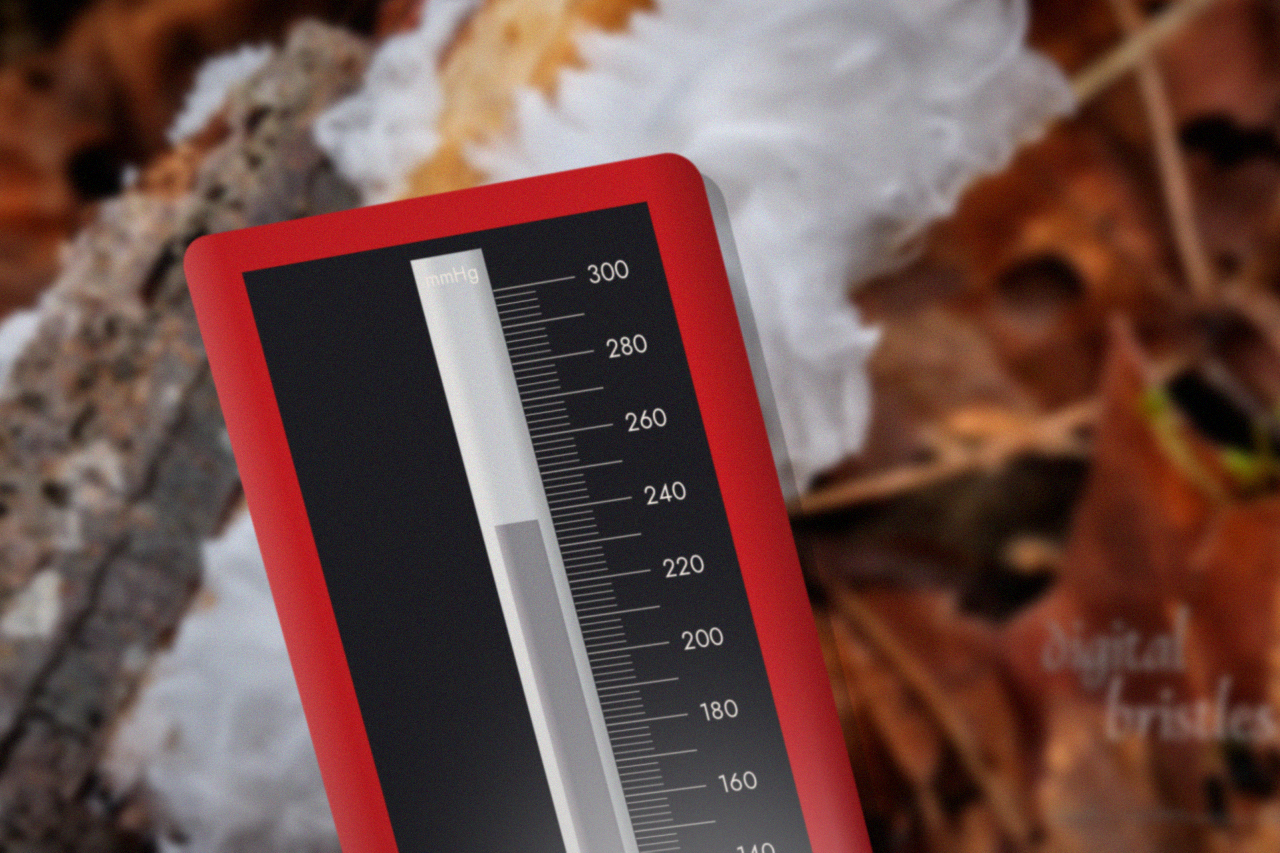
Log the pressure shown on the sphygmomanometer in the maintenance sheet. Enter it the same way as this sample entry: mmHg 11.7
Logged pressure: mmHg 238
